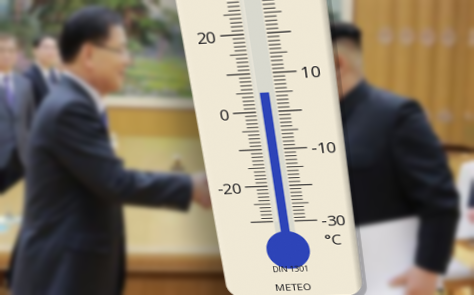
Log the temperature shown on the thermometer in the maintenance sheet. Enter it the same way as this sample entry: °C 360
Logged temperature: °C 5
